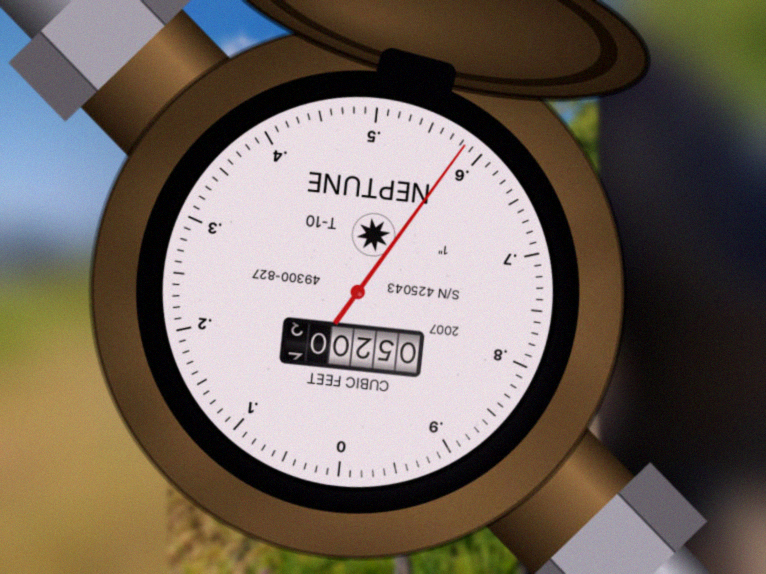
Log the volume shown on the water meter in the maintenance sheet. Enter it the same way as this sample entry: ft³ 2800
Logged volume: ft³ 52002.58
